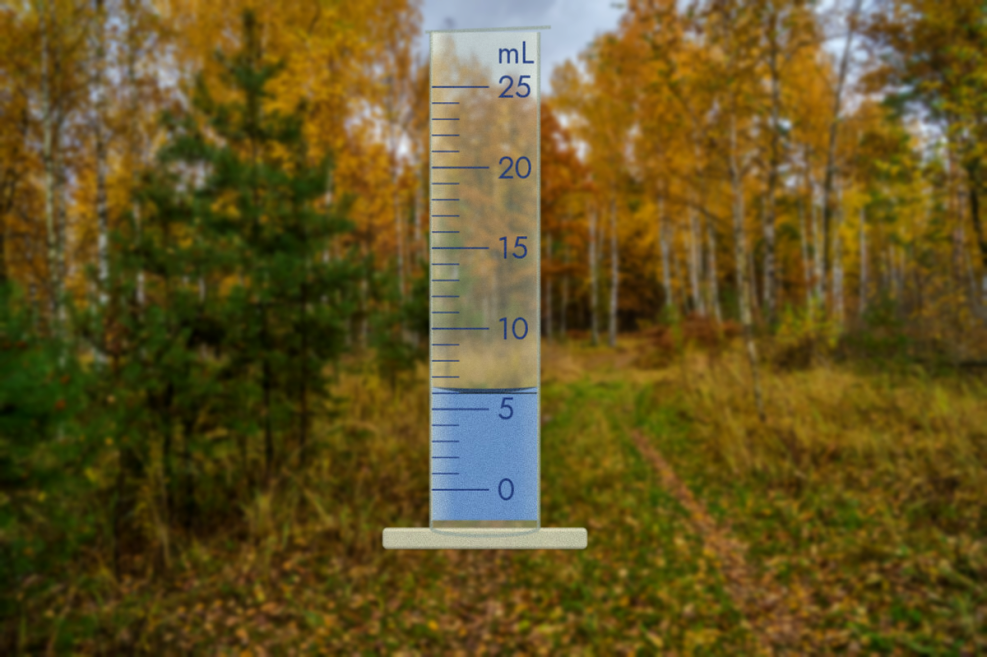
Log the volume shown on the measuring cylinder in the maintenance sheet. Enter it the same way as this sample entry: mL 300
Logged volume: mL 6
